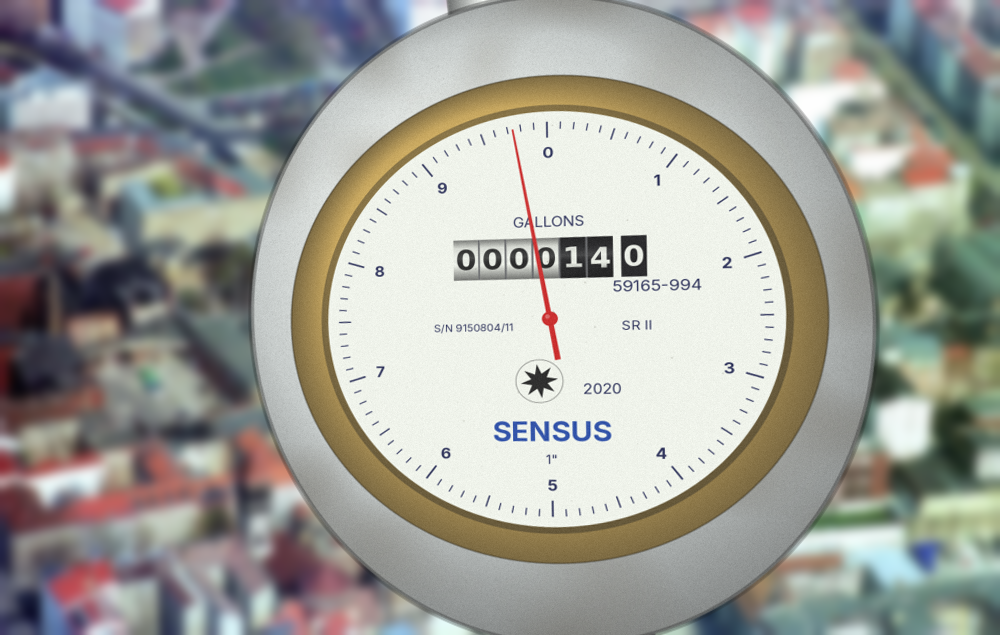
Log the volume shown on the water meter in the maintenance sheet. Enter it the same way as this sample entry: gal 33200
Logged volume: gal 139.7
